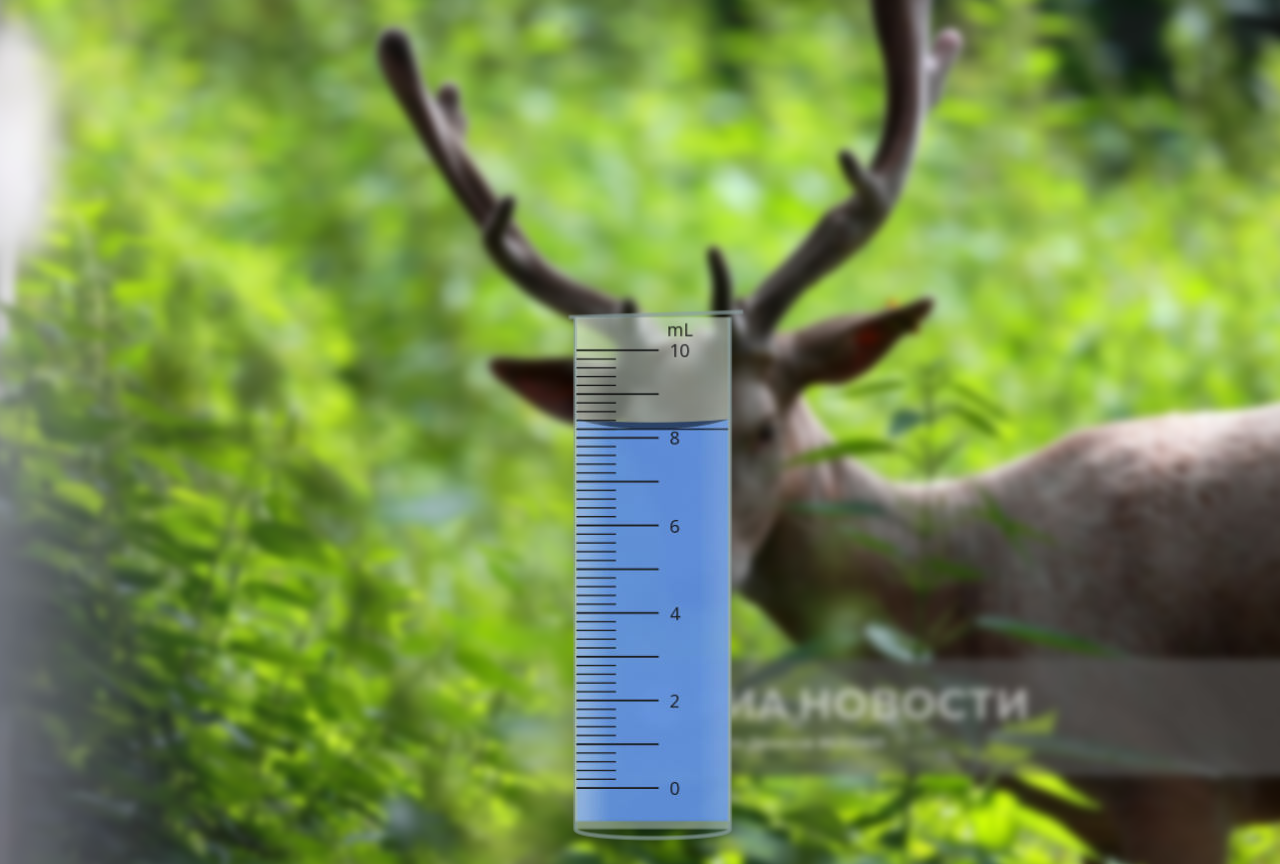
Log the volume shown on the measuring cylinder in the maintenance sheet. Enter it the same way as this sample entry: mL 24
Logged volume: mL 8.2
